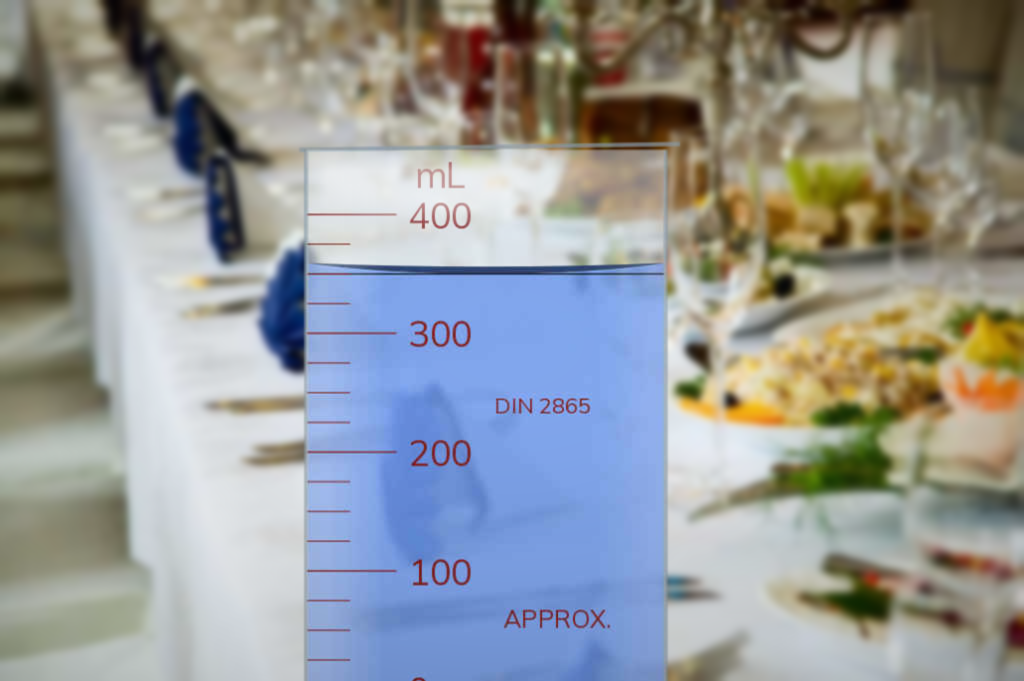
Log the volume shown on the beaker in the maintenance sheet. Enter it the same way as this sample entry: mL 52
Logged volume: mL 350
